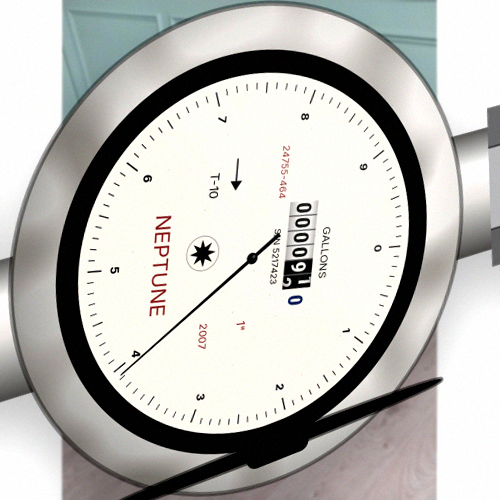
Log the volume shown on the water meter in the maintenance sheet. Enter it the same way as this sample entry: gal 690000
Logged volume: gal 913.9
